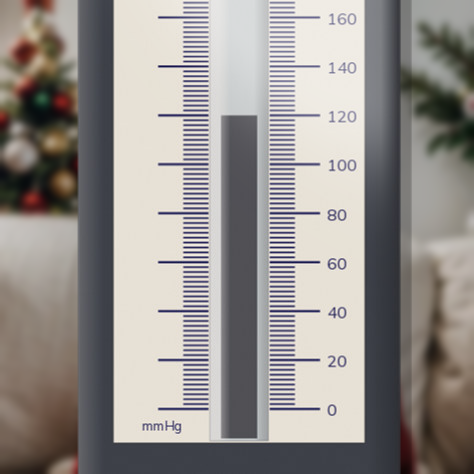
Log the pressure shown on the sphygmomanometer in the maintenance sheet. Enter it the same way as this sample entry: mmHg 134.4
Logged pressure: mmHg 120
